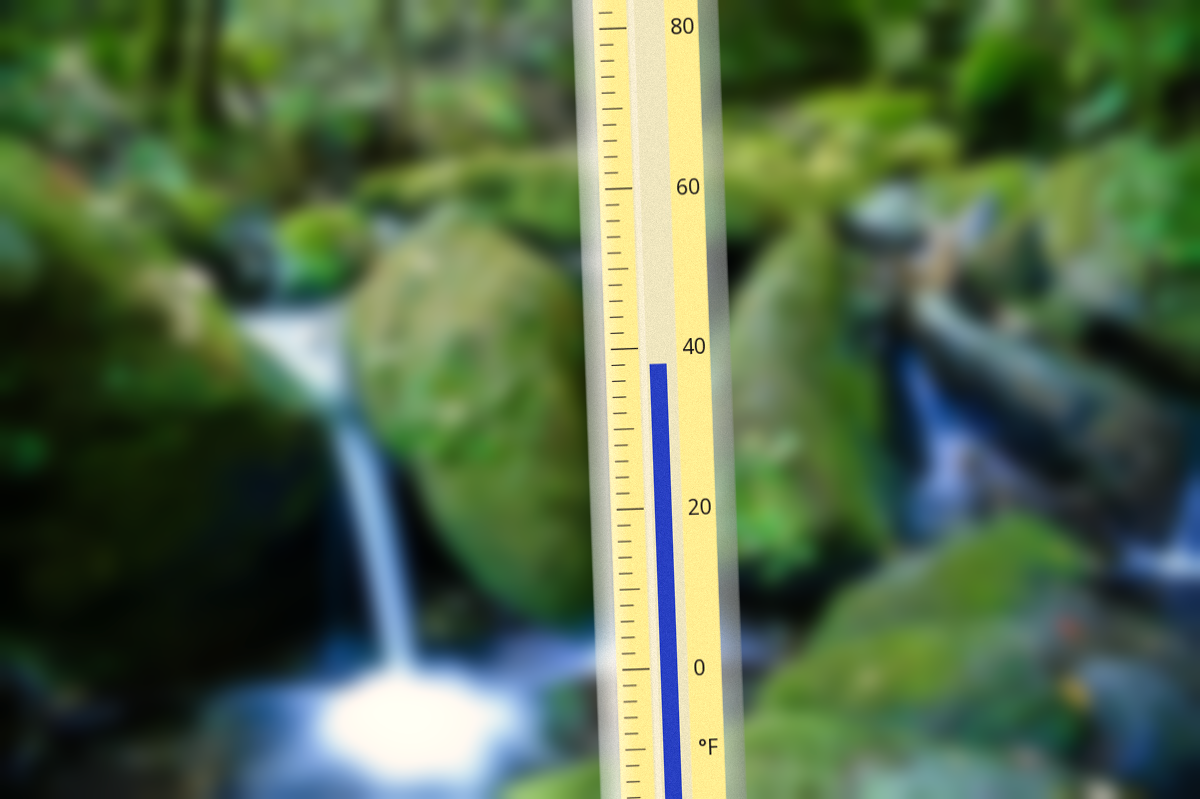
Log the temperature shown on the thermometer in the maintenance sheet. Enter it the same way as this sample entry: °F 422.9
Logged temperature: °F 38
